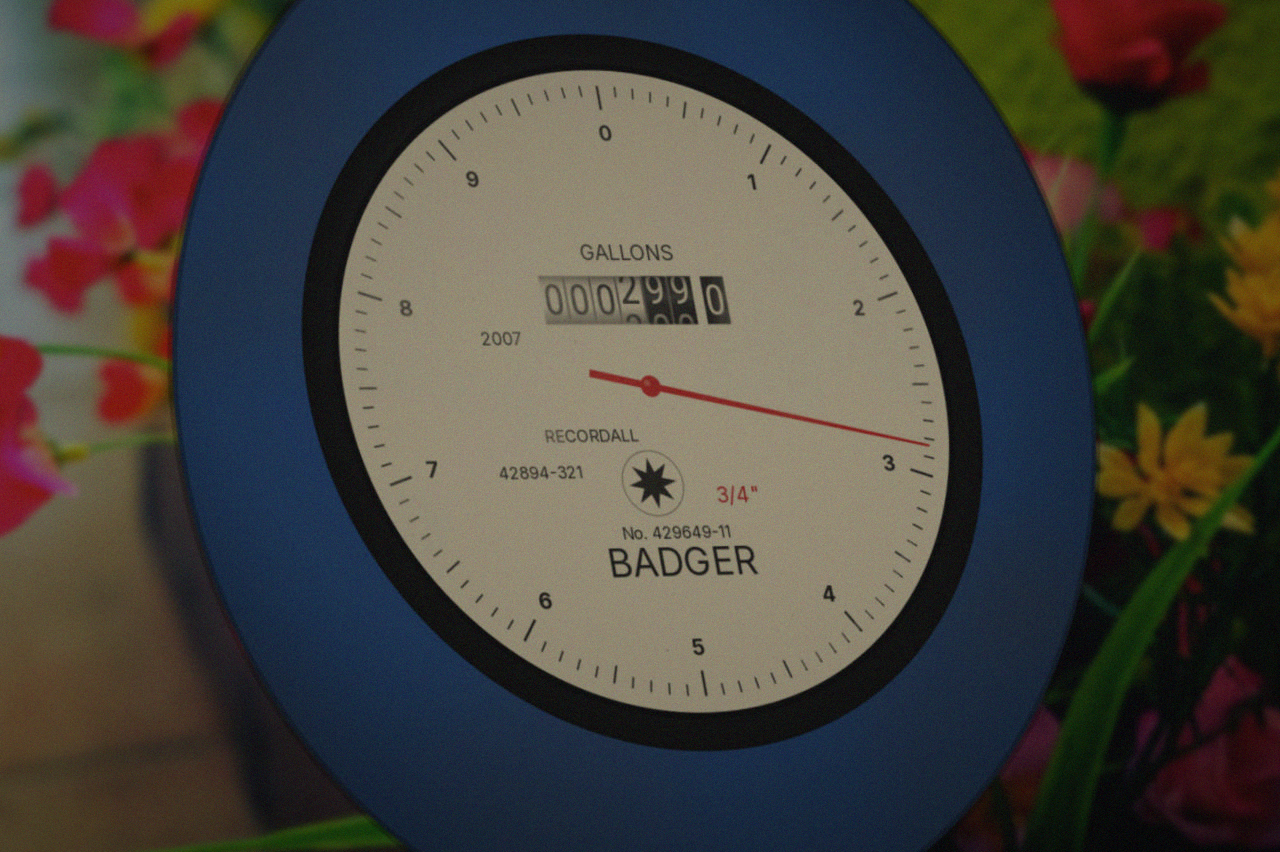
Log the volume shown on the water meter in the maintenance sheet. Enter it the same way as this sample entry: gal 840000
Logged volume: gal 2992.8
